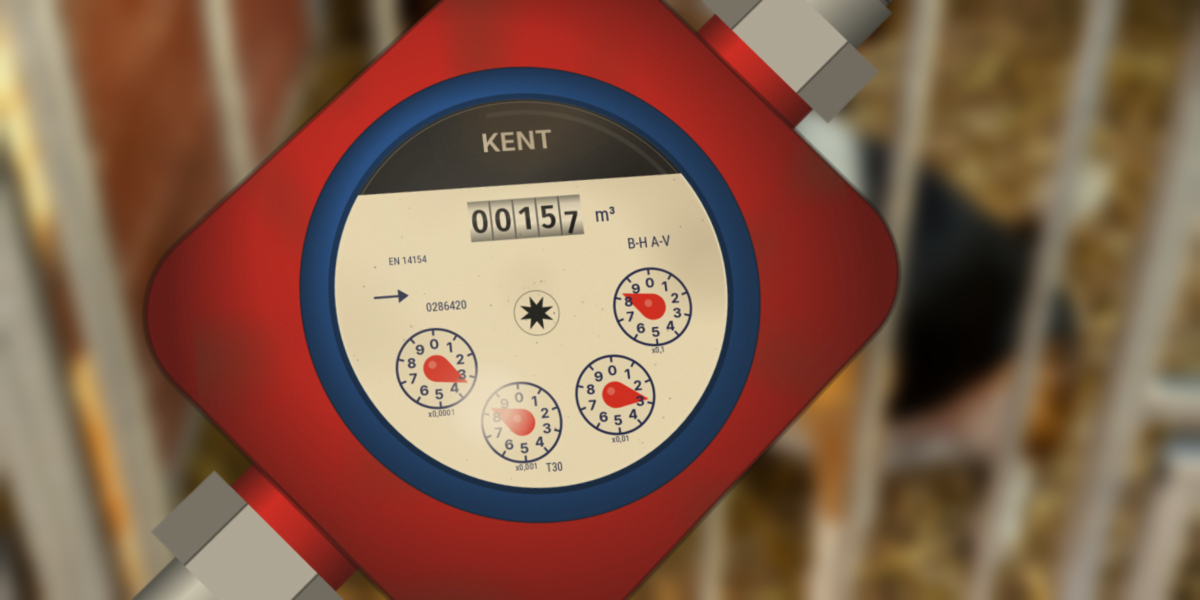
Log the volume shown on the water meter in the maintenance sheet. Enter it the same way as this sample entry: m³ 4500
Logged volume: m³ 156.8283
